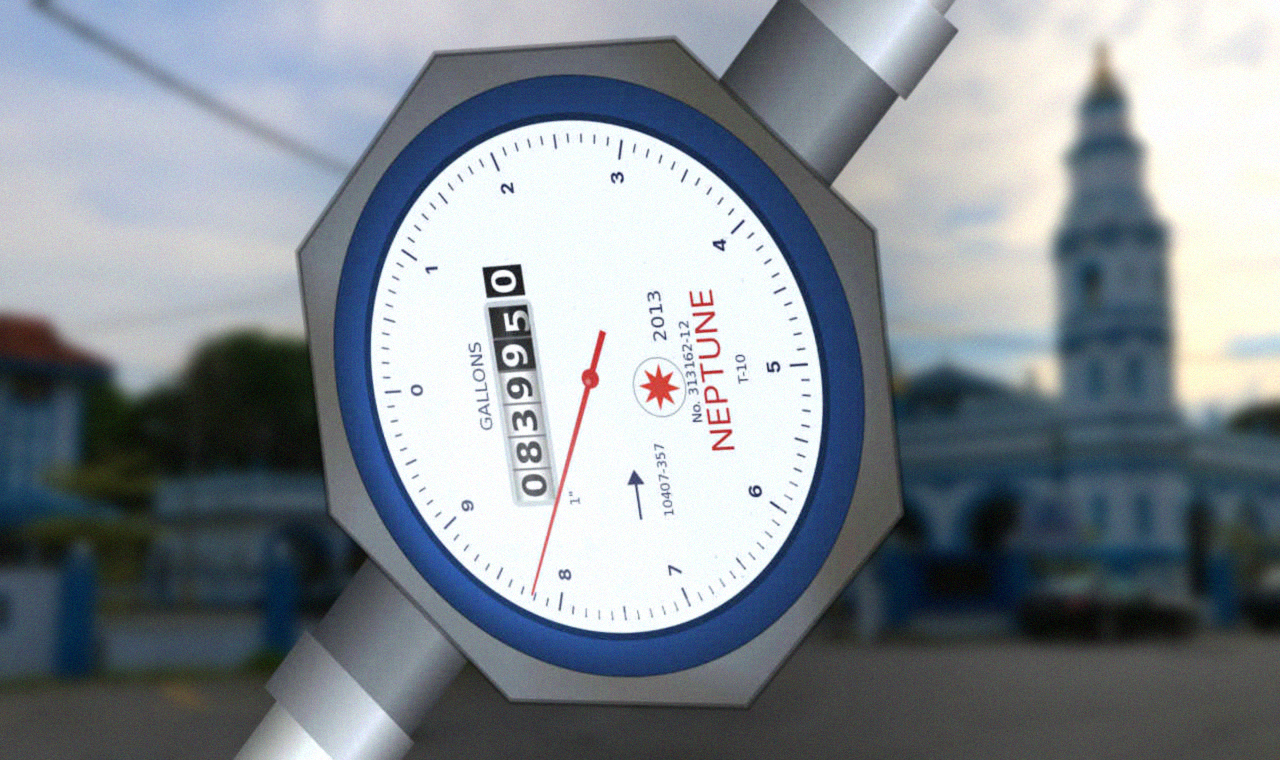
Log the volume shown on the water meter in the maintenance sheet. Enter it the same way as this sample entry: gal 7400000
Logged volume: gal 839948.2
